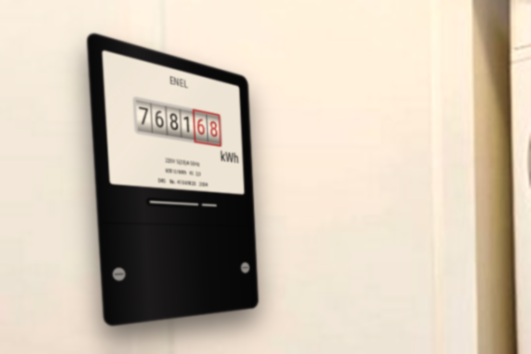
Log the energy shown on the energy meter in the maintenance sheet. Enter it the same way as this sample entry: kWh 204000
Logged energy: kWh 7681.68
